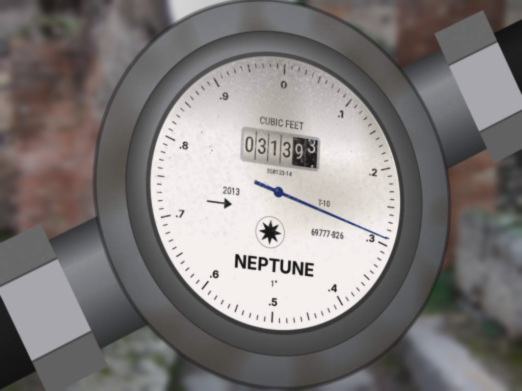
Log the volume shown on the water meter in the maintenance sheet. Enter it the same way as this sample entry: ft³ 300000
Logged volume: ft³ 31393.29
